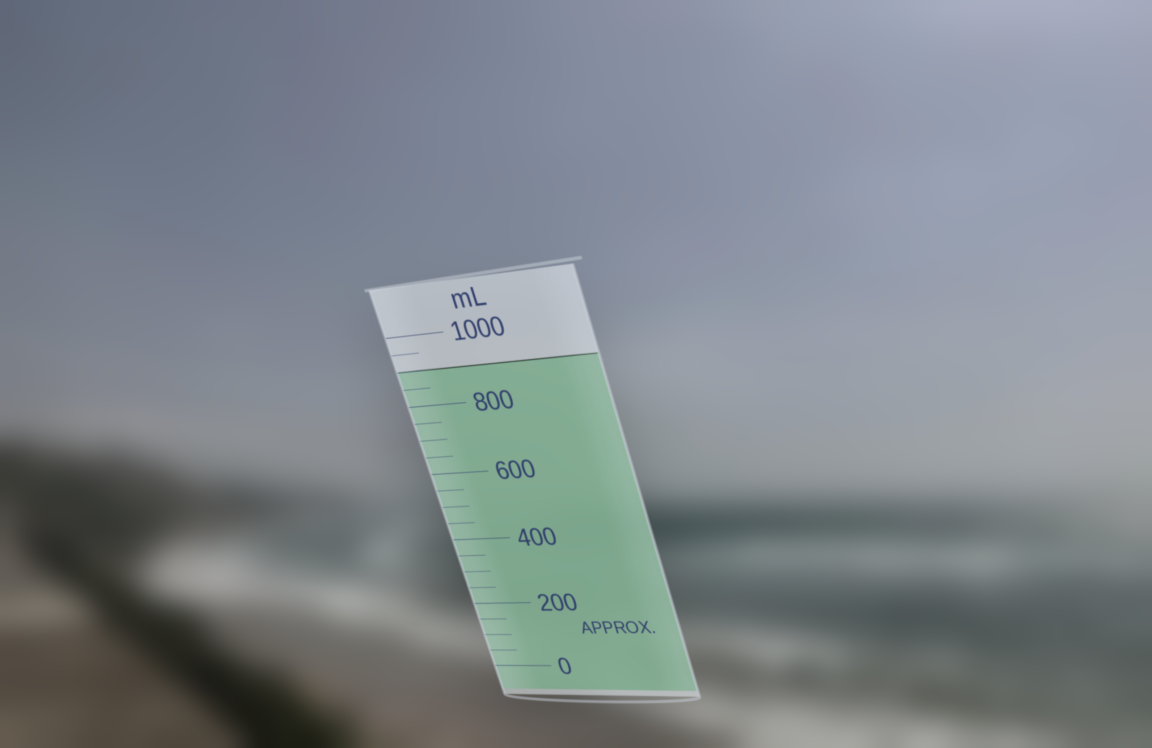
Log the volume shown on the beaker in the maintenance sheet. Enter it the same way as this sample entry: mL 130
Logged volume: mL 900
